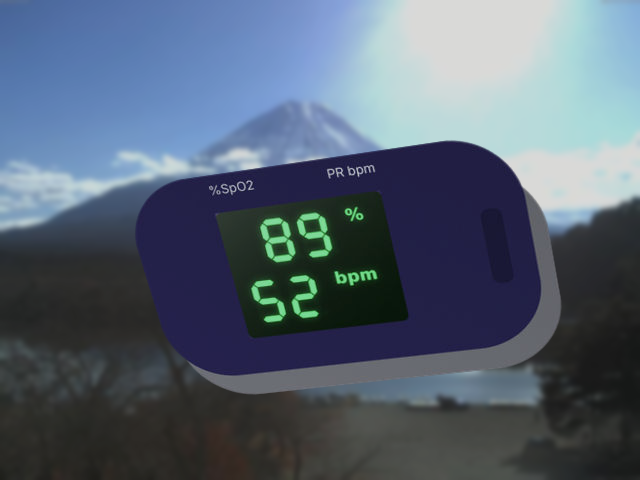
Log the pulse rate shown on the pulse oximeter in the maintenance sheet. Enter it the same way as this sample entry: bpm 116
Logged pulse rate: bpm 52
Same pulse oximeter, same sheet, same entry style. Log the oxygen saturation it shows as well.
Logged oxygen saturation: % 89
